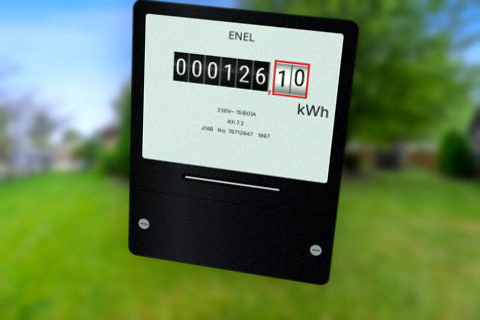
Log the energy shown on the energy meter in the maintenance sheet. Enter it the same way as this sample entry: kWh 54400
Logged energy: kWh 126.10
